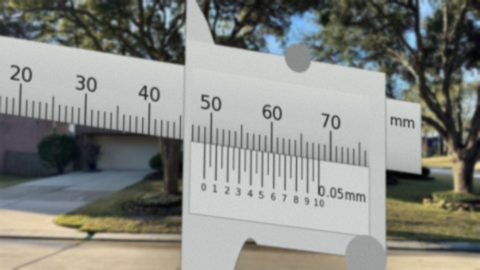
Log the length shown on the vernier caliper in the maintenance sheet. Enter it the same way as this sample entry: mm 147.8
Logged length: mm 49.0
